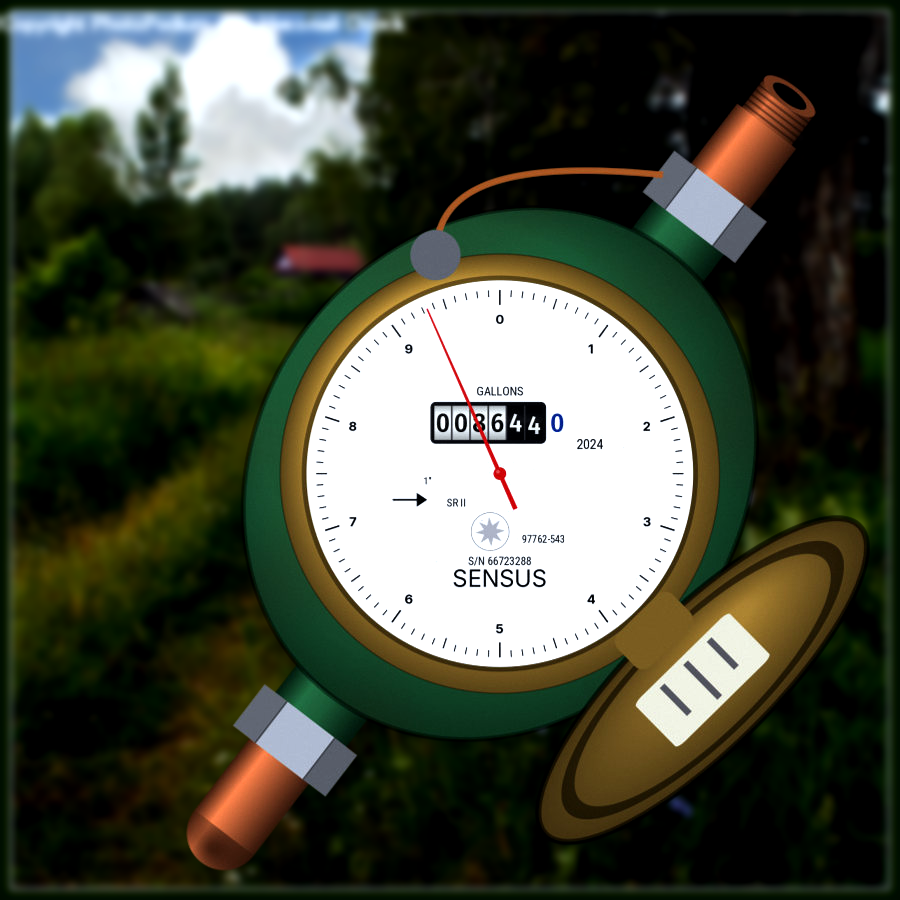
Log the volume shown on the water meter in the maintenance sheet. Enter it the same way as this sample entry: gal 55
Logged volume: gal 86439.3
